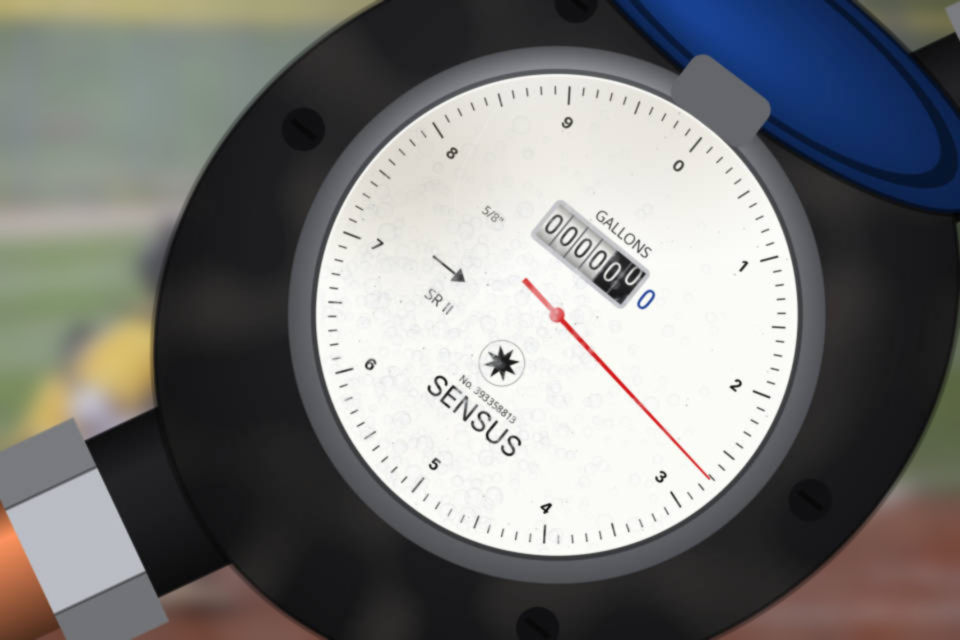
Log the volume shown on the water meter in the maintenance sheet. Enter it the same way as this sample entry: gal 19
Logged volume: gal 2.7
